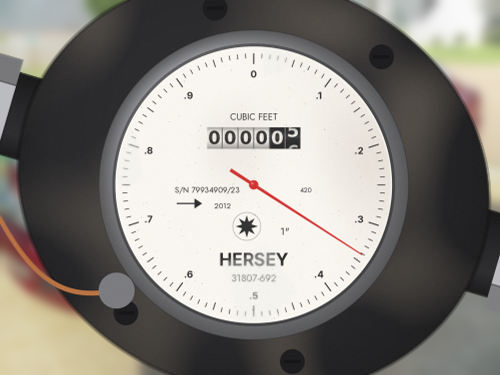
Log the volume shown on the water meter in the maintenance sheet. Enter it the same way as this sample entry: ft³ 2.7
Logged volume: ft³ 5.34
